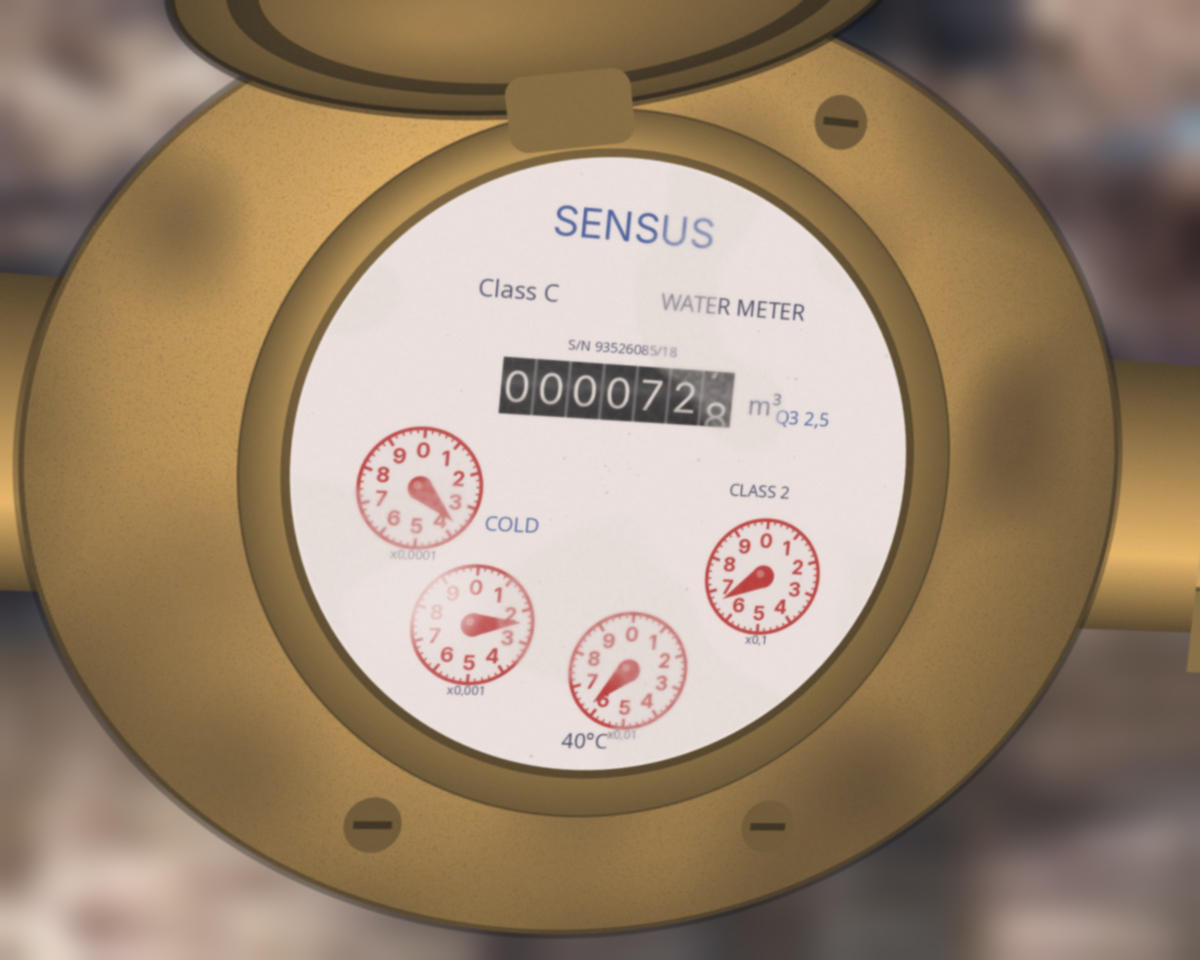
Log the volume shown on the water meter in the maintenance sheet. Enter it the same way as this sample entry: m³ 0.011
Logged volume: m³ 727.6623
